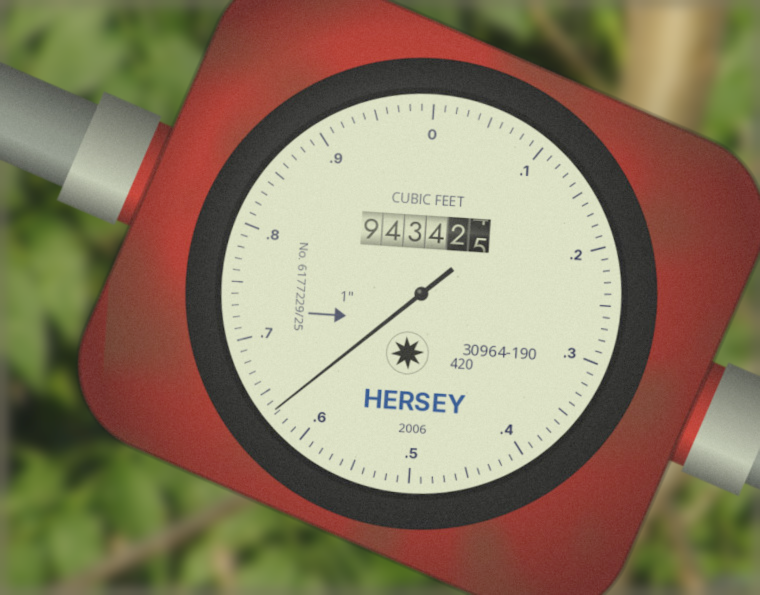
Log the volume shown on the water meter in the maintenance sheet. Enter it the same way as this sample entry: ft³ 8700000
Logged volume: ft³ 943424.63
